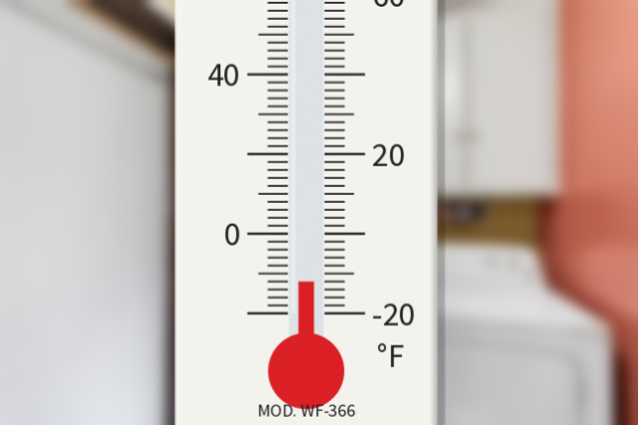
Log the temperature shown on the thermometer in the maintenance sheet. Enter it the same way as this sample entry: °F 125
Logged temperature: °F -12
